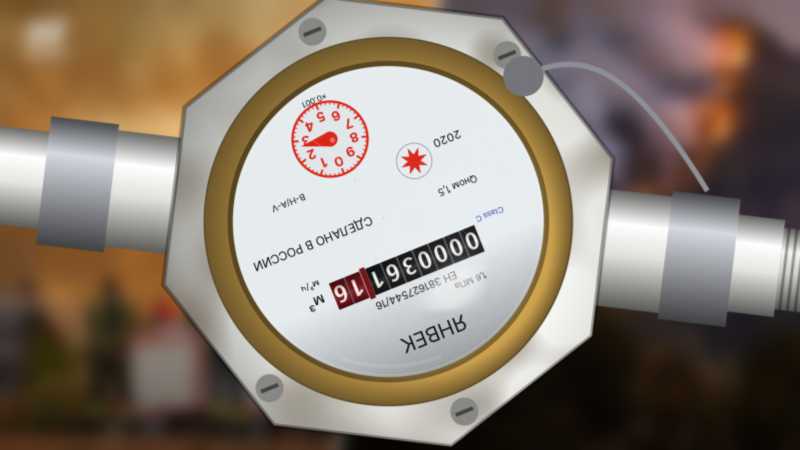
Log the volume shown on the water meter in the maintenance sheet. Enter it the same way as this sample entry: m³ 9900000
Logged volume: m³ 361.162
